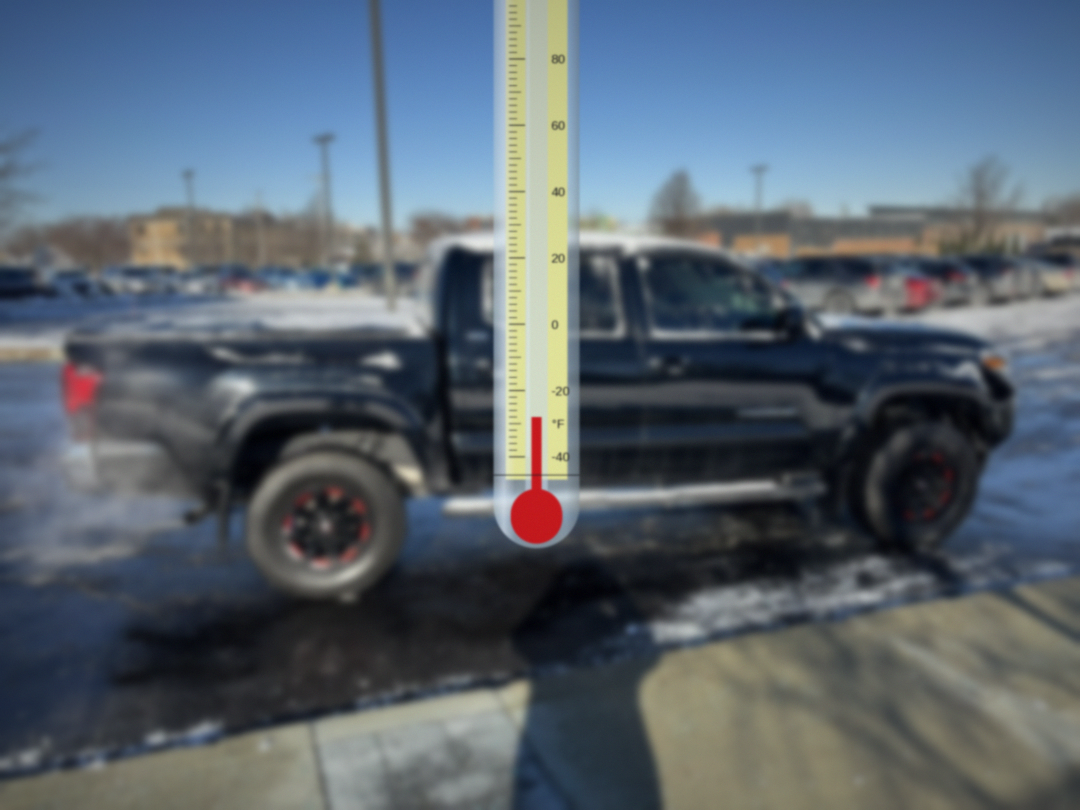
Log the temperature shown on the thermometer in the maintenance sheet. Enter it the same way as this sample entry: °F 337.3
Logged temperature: °F -28
